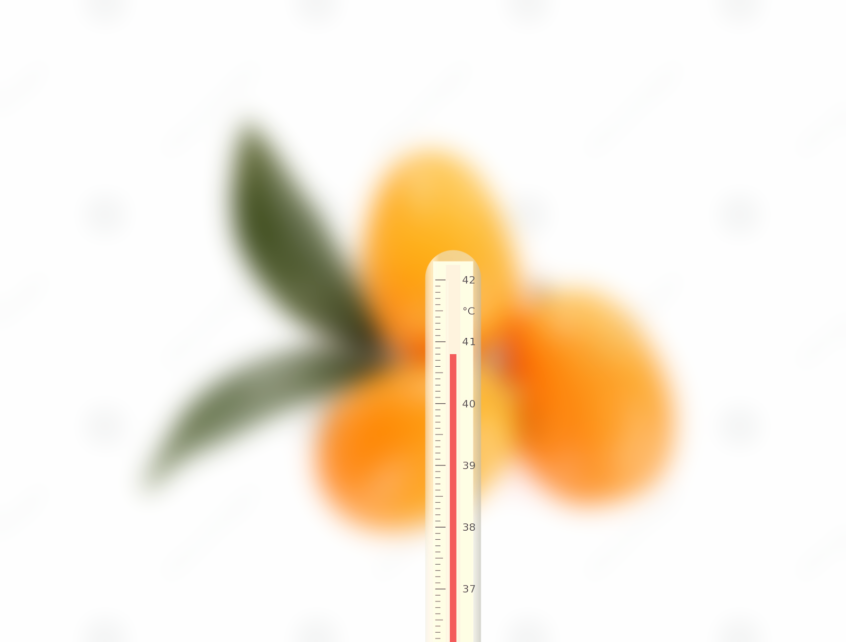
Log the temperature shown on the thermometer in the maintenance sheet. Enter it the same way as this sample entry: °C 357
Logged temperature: °C 40.8
